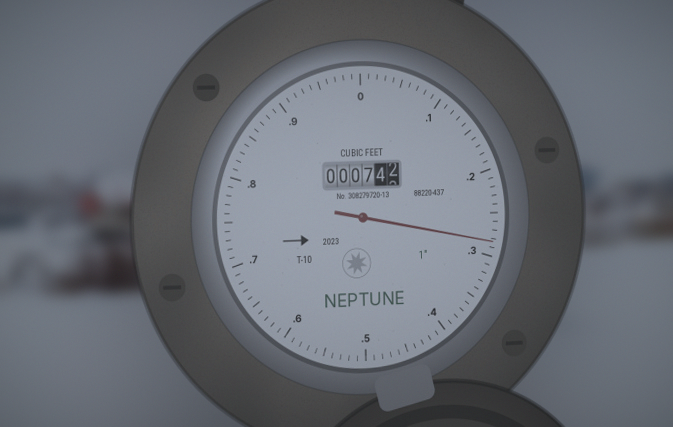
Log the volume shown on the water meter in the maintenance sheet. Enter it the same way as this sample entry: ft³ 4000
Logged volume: ft³ 742.28
